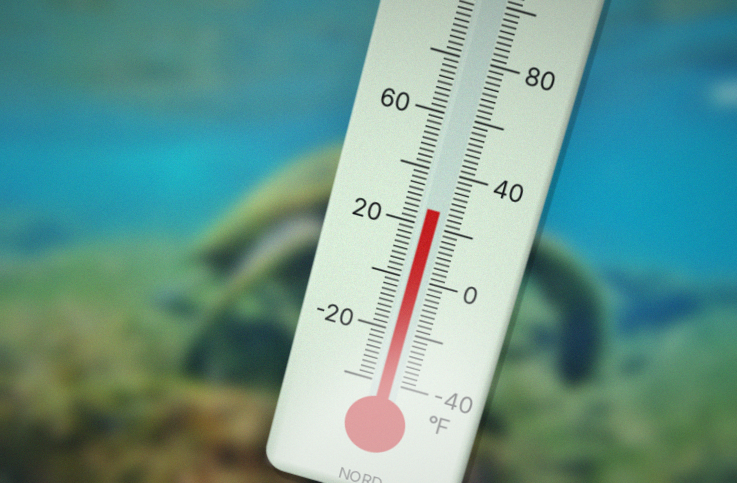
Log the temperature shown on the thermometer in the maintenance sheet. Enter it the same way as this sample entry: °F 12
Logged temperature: °F 26
